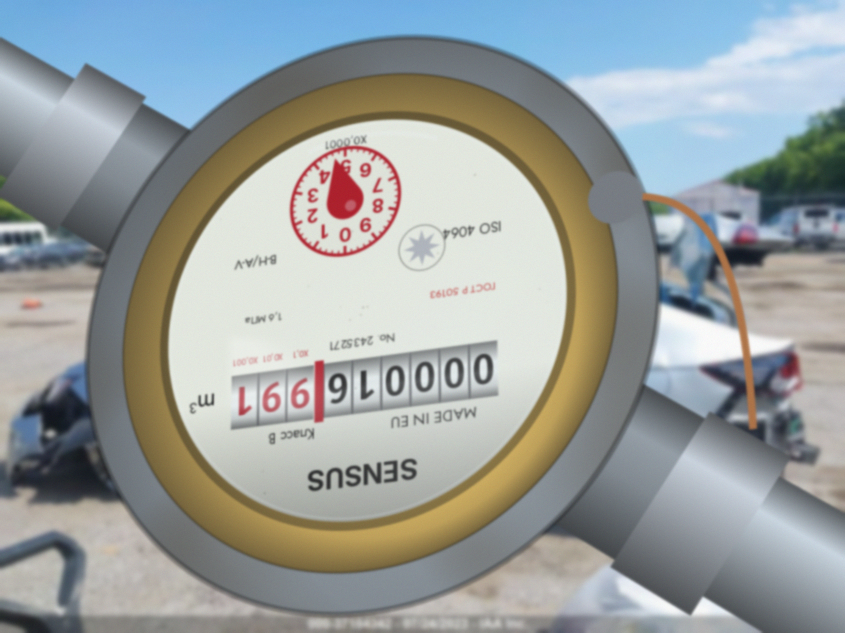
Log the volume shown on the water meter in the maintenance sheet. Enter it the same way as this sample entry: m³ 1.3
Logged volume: m³ 16.9914
